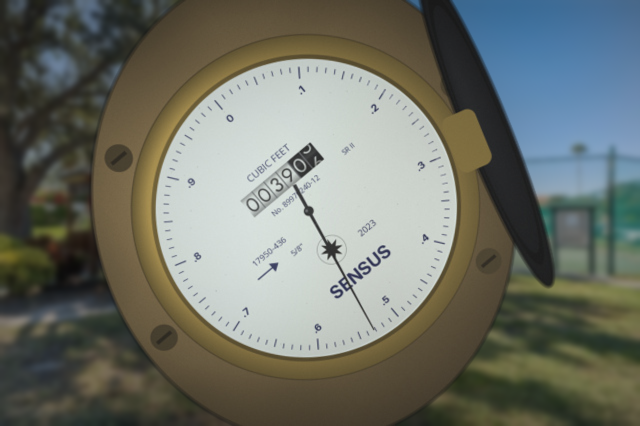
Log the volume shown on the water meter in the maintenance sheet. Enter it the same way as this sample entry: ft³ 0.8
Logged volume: ft³ 3905.53
